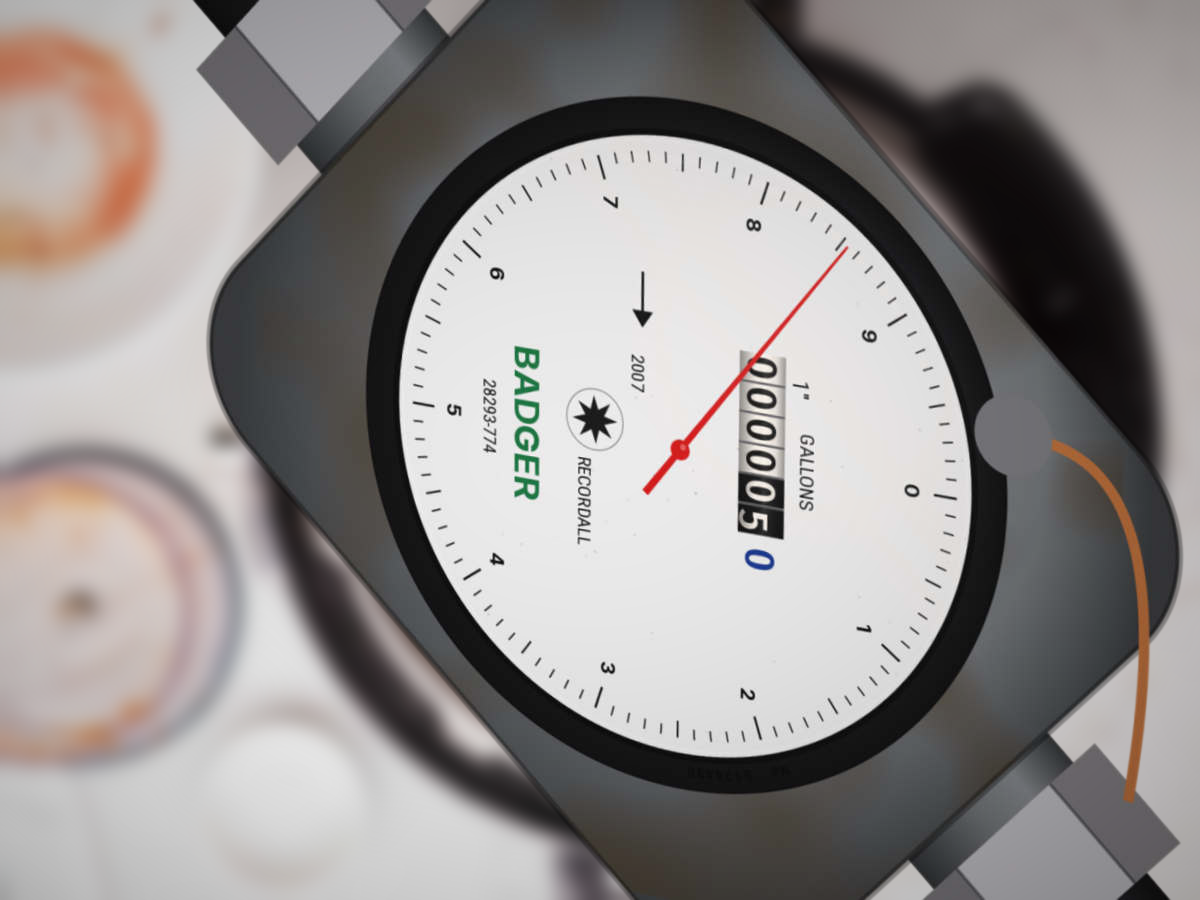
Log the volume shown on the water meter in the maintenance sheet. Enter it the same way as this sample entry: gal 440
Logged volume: gal 48.5
